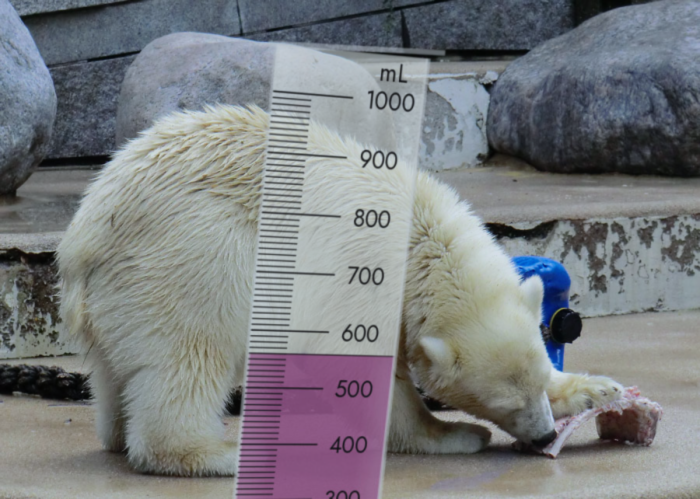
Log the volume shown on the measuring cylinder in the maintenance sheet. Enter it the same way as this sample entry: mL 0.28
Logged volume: mL 560
